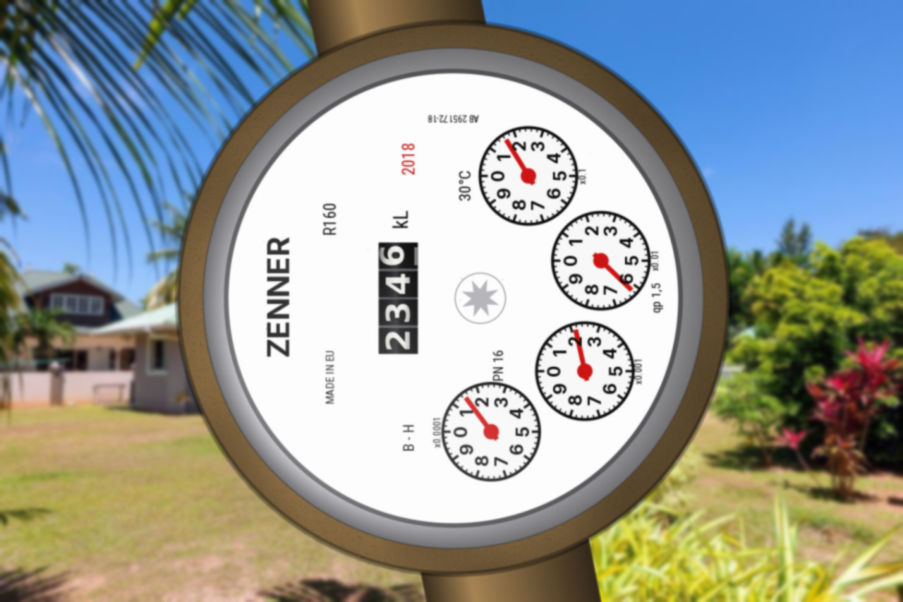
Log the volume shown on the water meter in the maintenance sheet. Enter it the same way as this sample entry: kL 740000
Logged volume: kL 2346.1621
